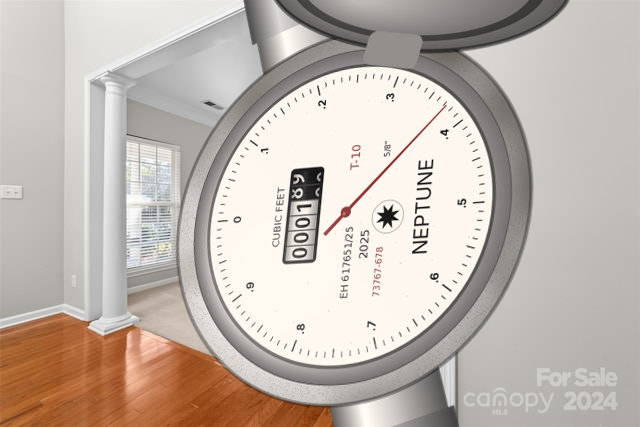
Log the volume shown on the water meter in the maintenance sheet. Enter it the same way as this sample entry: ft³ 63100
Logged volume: ft³ 189.37
